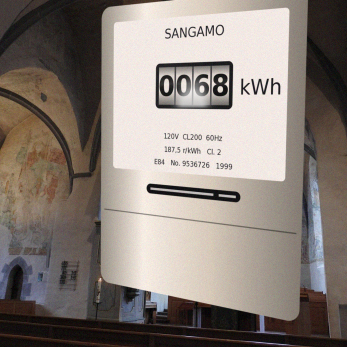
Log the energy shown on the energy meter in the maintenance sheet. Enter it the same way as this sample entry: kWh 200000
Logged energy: kWh 68
